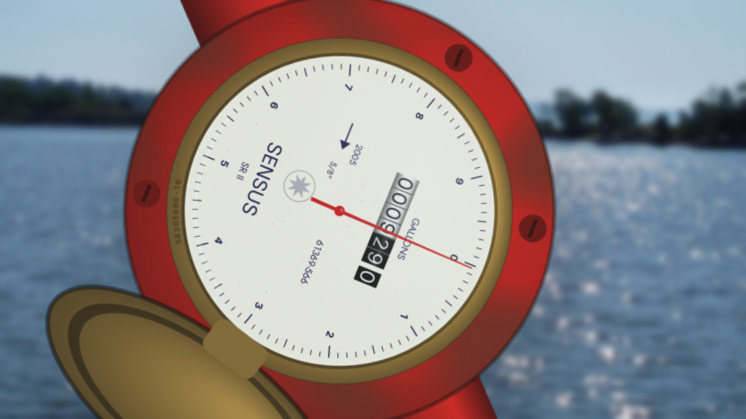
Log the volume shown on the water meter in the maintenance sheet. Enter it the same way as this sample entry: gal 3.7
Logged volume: gal 9290.0
